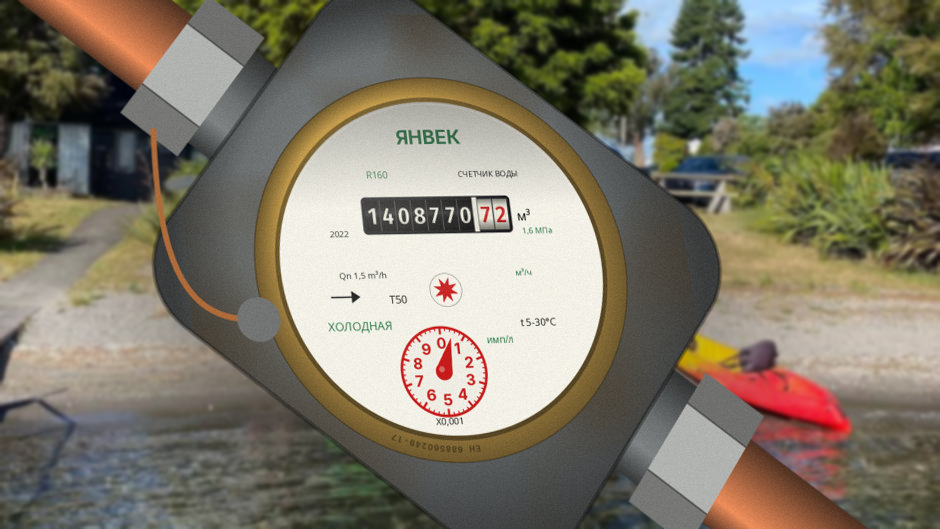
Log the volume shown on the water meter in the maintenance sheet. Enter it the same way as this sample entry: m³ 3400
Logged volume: m³ 1408770.720
